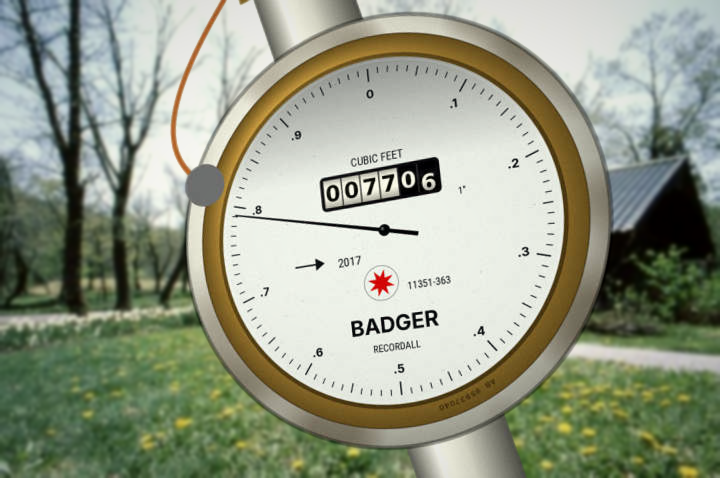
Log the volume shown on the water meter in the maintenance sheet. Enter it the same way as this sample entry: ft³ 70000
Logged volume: ft³ 7705.79
